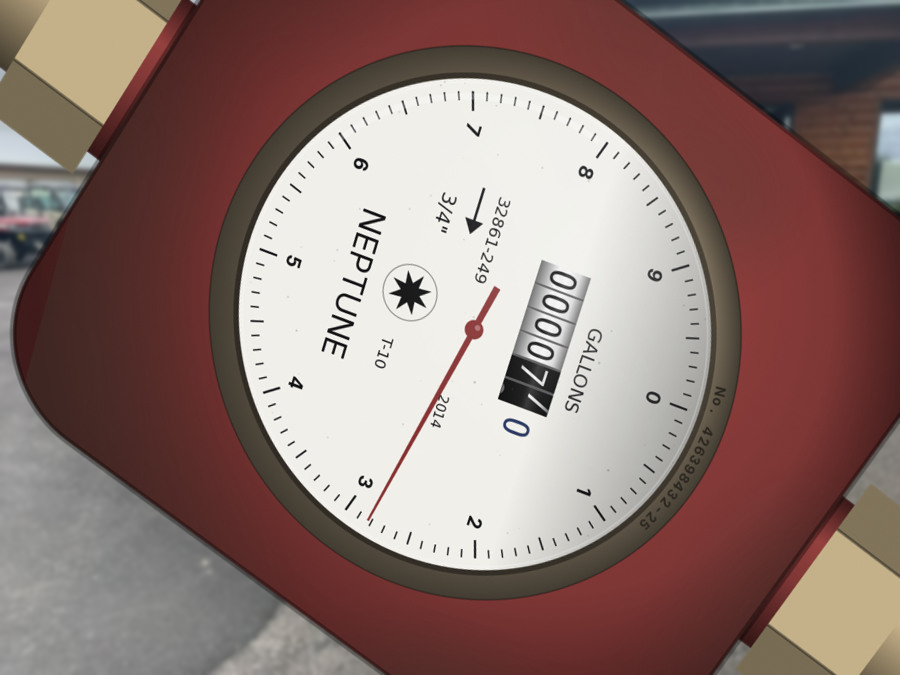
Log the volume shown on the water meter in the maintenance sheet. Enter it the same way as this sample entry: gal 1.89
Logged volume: gal 772.8
